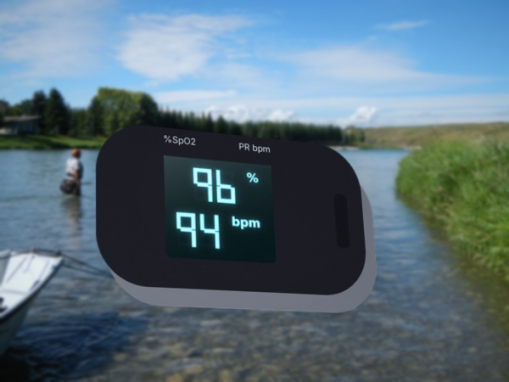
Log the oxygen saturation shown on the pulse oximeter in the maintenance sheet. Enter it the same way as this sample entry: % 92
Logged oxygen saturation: % 96
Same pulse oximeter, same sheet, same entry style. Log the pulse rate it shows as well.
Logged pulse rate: bpm 94
